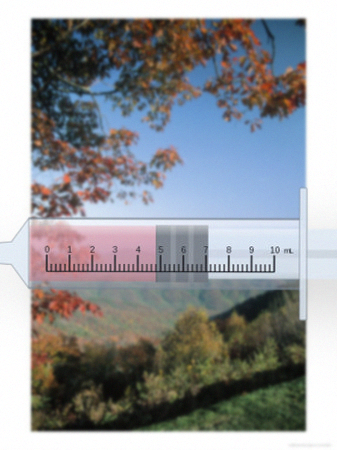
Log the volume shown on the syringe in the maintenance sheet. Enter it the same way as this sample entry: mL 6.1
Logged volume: mL 4.8
